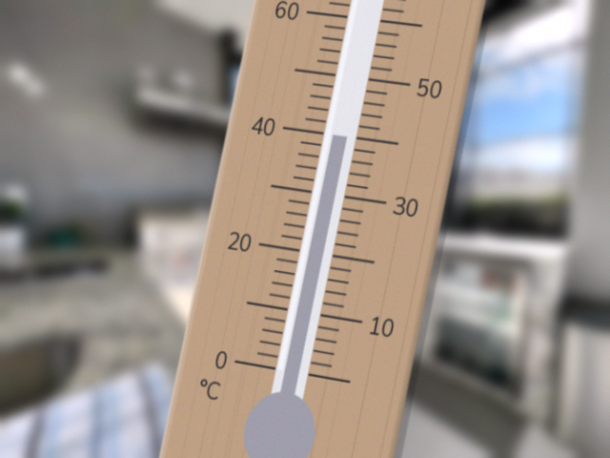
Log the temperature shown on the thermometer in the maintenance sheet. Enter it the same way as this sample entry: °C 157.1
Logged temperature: °C 40
